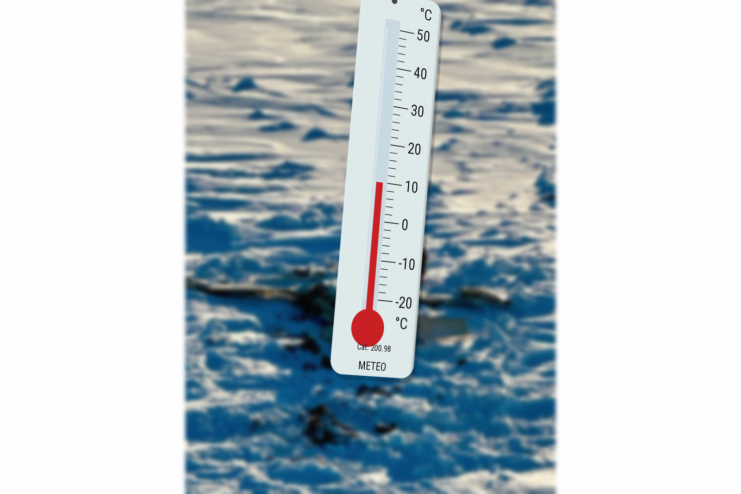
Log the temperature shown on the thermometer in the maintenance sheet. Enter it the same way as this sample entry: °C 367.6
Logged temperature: °C 10
